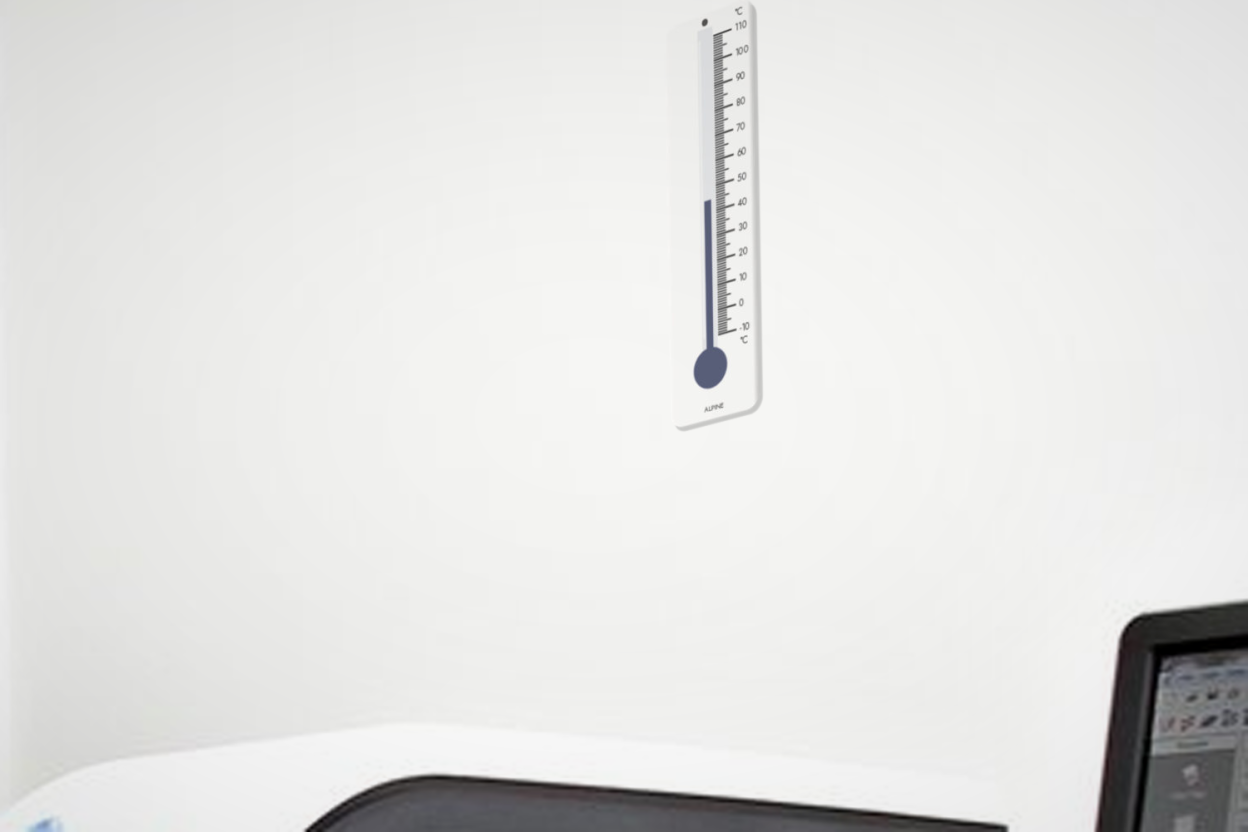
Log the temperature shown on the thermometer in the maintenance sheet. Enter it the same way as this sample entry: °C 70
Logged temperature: °C 45
